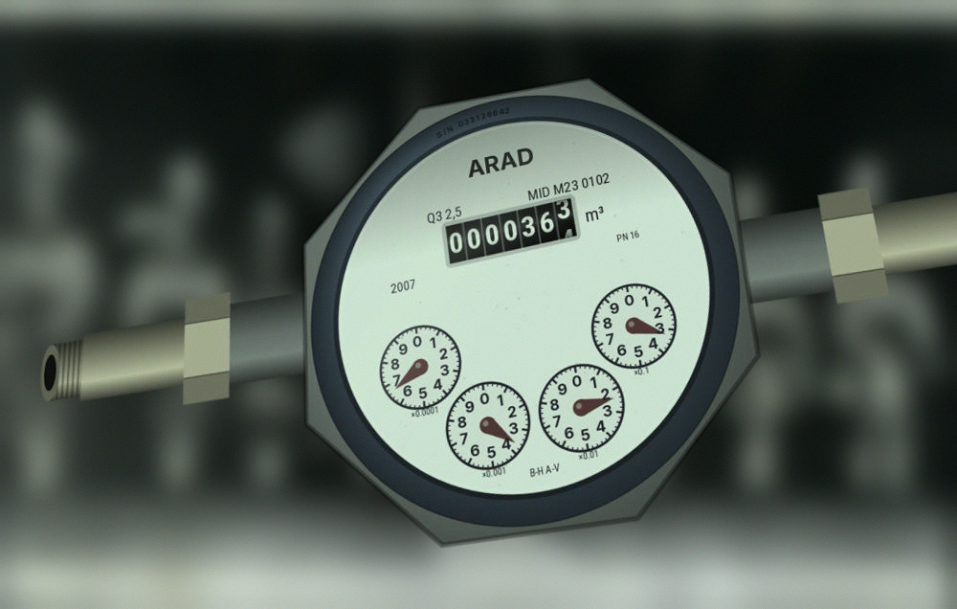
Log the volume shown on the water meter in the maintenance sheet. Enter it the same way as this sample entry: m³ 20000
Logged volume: m³ 363.3236
